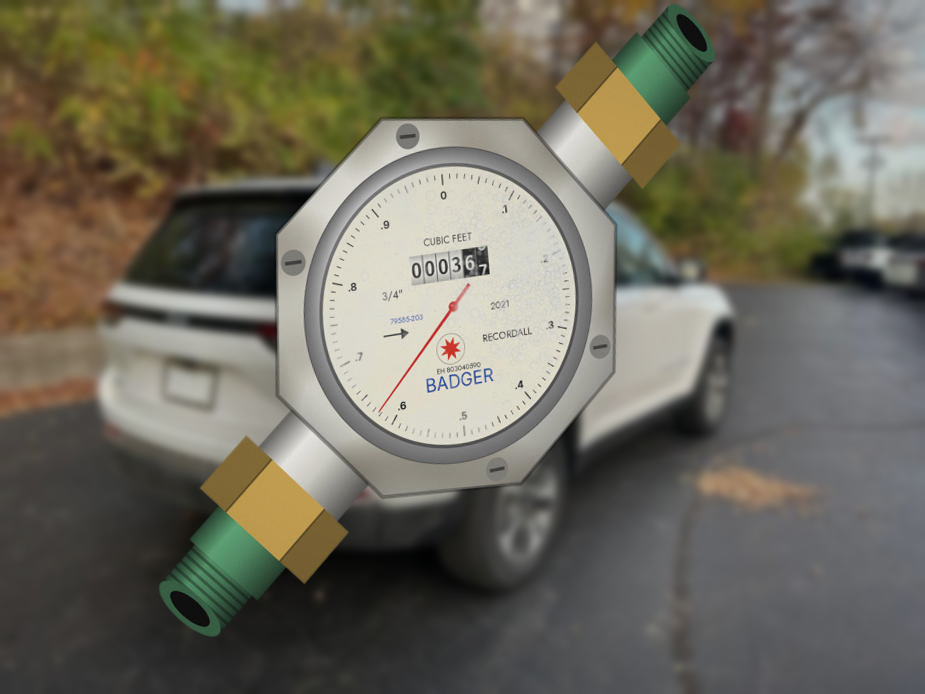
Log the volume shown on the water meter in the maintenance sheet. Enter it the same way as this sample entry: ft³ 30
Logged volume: ft³ 366.62
